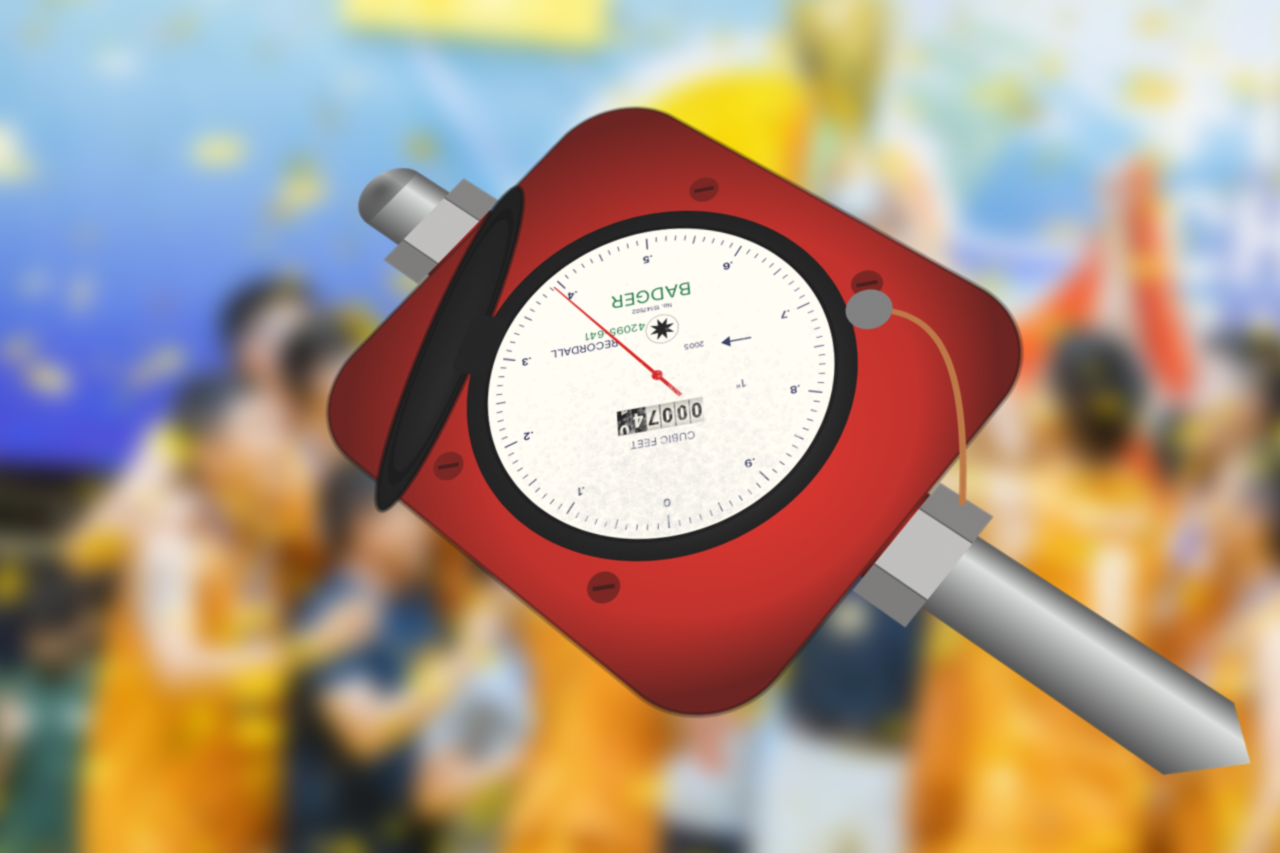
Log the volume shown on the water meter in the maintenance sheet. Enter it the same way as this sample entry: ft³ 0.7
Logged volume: ft³ 740.39
